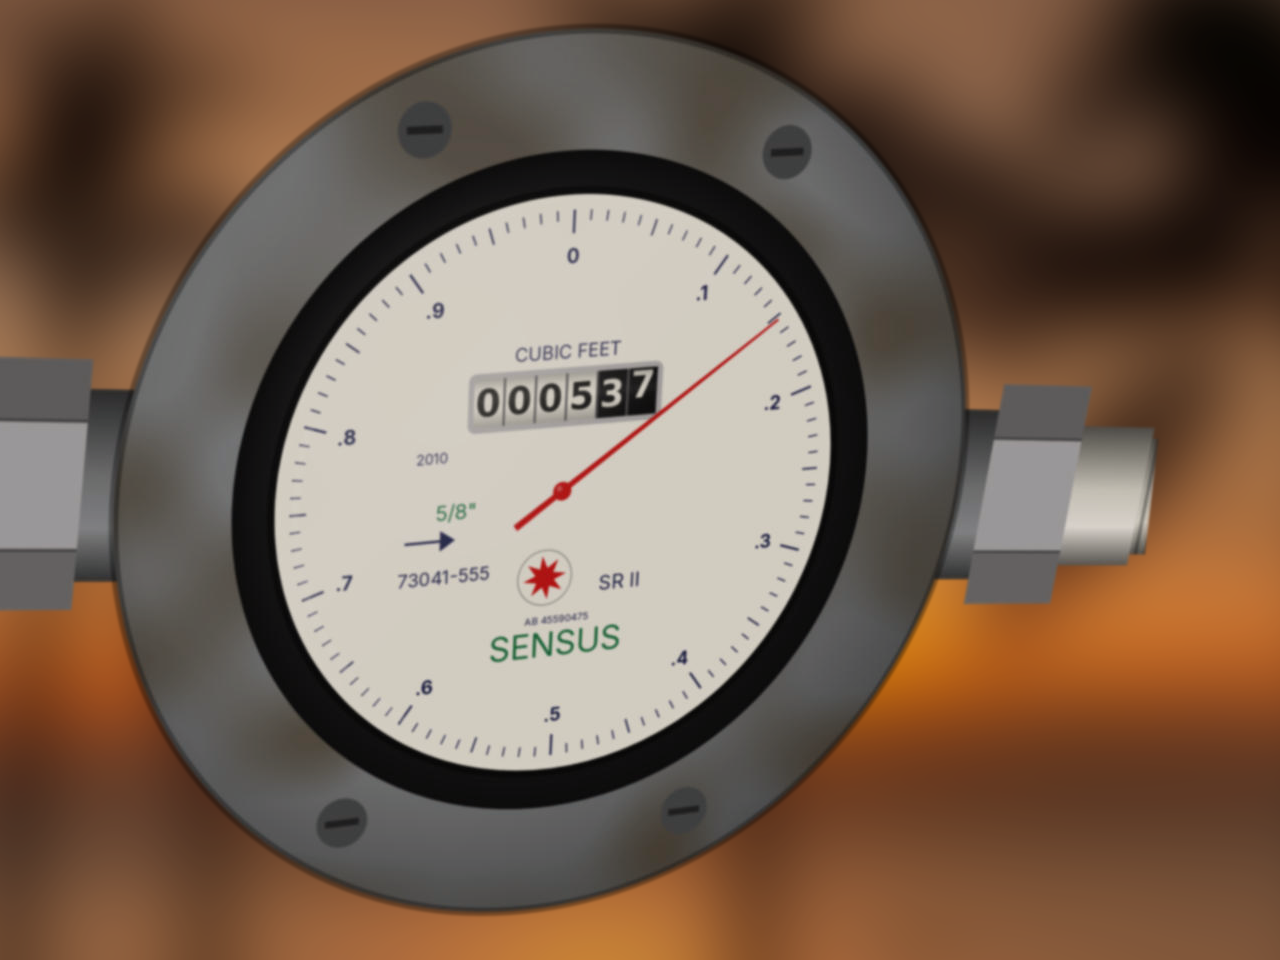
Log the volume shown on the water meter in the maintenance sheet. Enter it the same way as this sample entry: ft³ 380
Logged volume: ft³ 537.15
